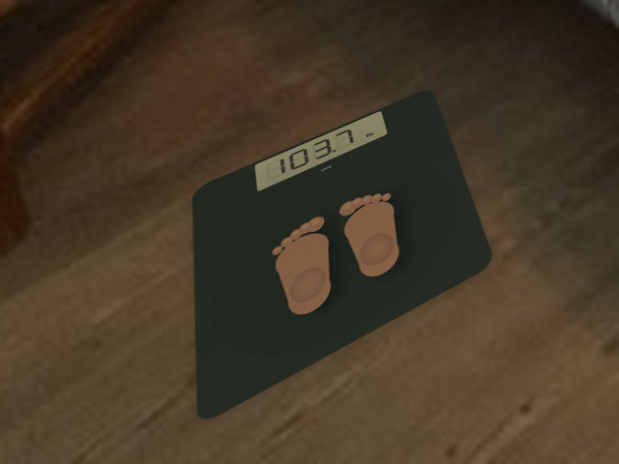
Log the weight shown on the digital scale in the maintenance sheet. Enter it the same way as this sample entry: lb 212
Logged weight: lb 103.7
